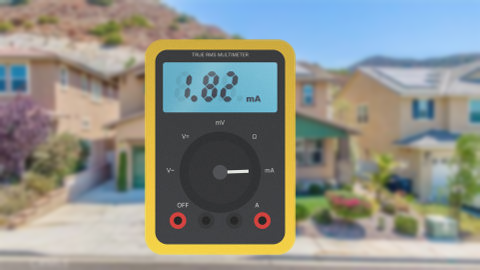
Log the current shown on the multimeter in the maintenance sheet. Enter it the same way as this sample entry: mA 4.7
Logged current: mA 1.82
